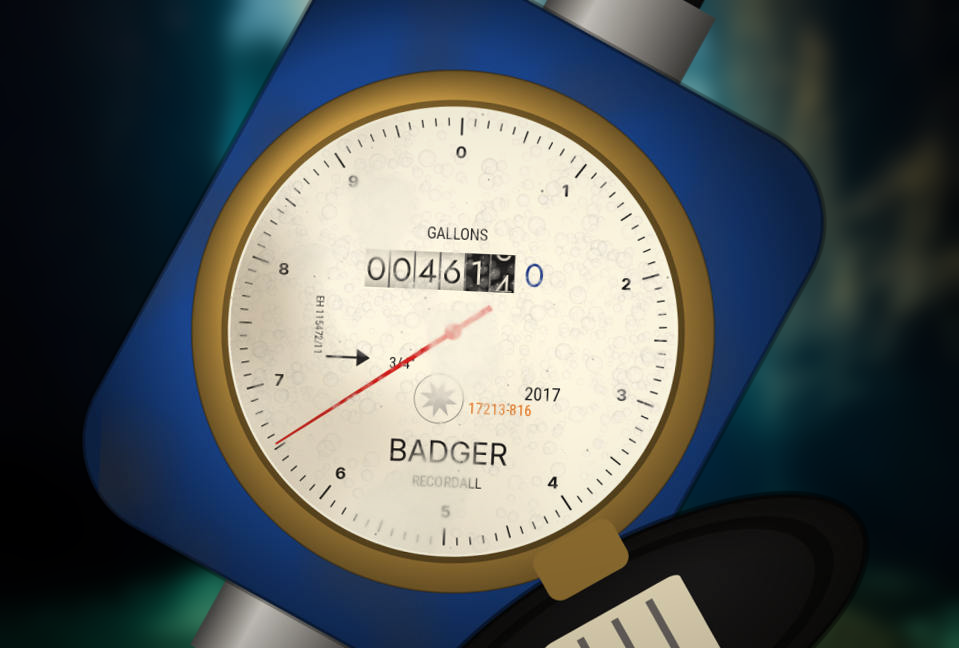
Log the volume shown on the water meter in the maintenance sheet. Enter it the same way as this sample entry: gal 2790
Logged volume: gal 46136.5
